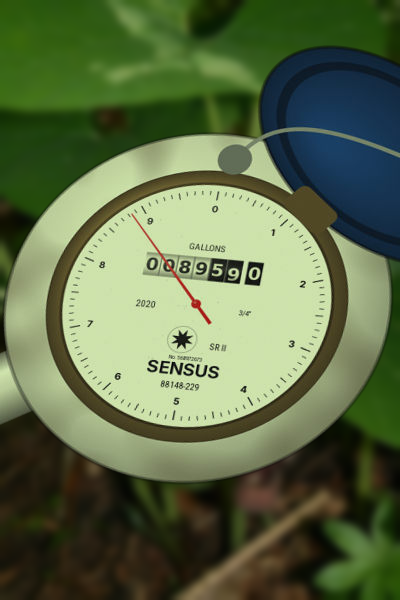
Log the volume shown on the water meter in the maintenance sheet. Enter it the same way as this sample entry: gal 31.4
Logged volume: gal 89588.8
